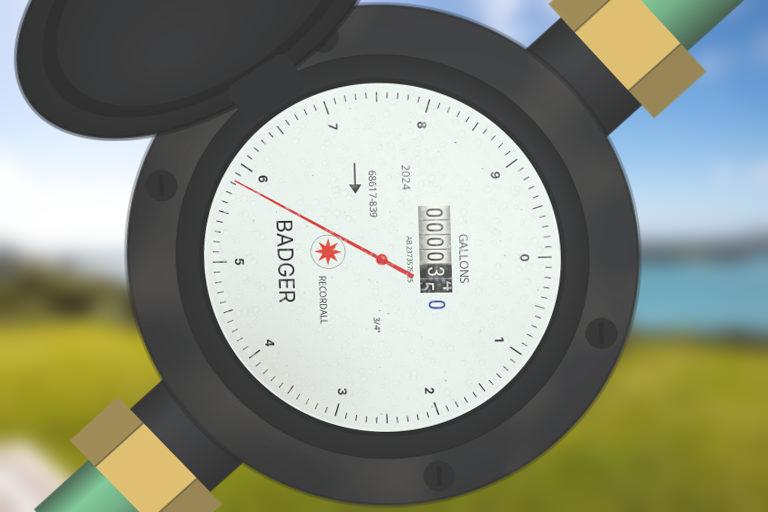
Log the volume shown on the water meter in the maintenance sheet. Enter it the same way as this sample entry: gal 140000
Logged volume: gal 345.8
